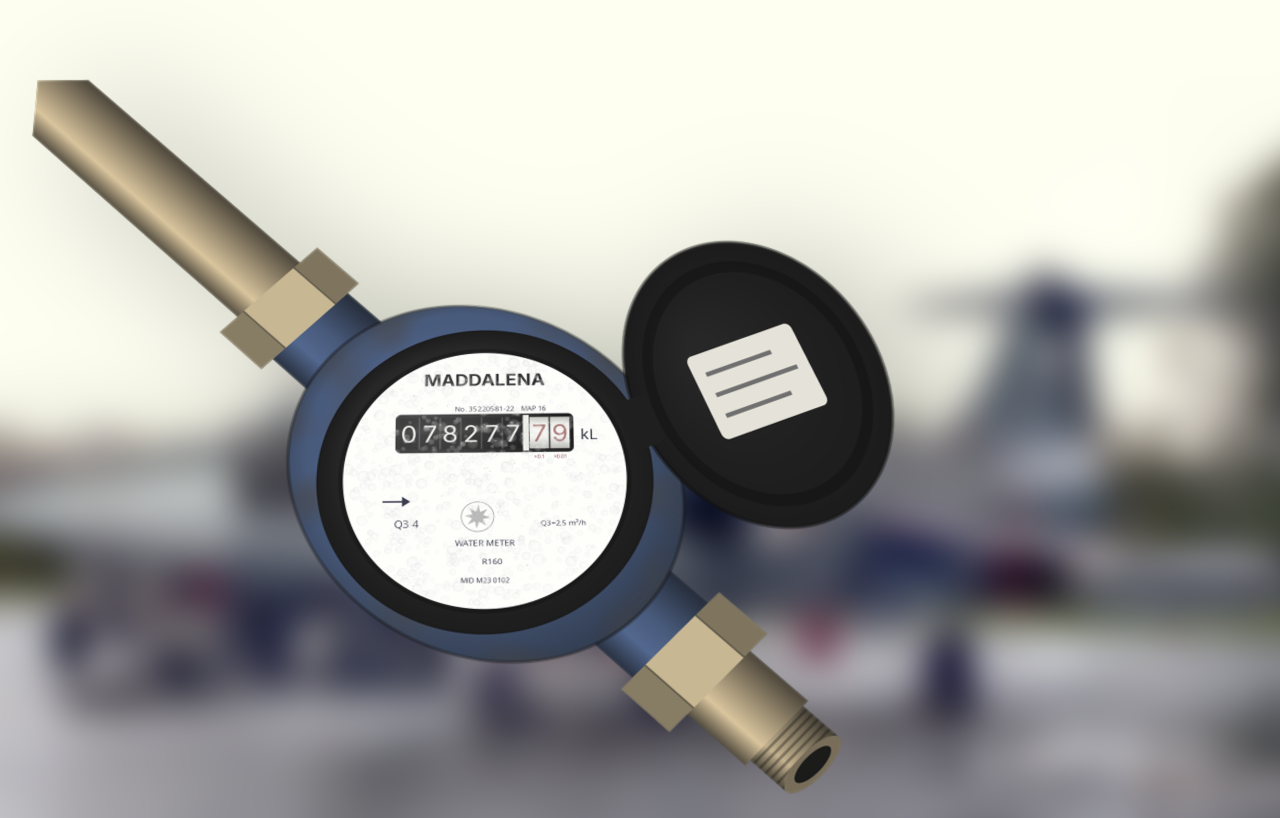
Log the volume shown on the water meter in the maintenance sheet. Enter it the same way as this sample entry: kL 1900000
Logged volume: kL 78277.79
